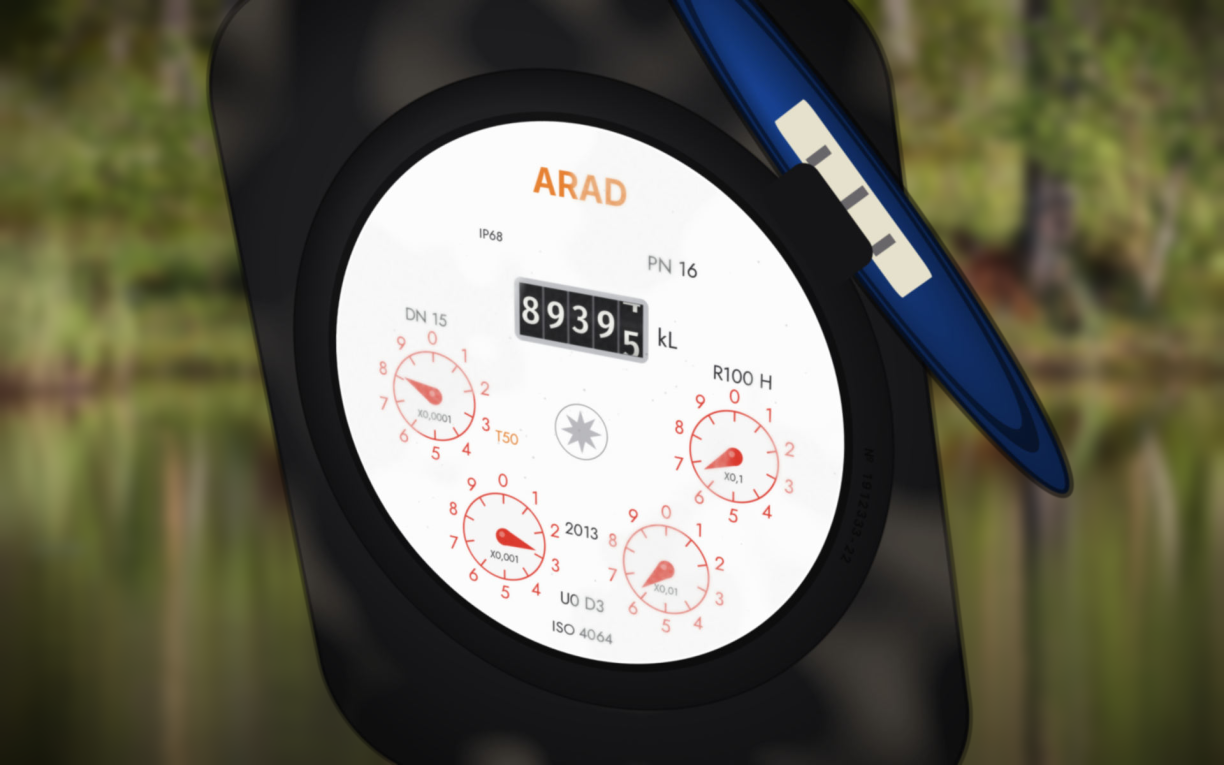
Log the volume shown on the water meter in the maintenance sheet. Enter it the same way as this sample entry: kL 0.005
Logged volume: kL 89394.6628
